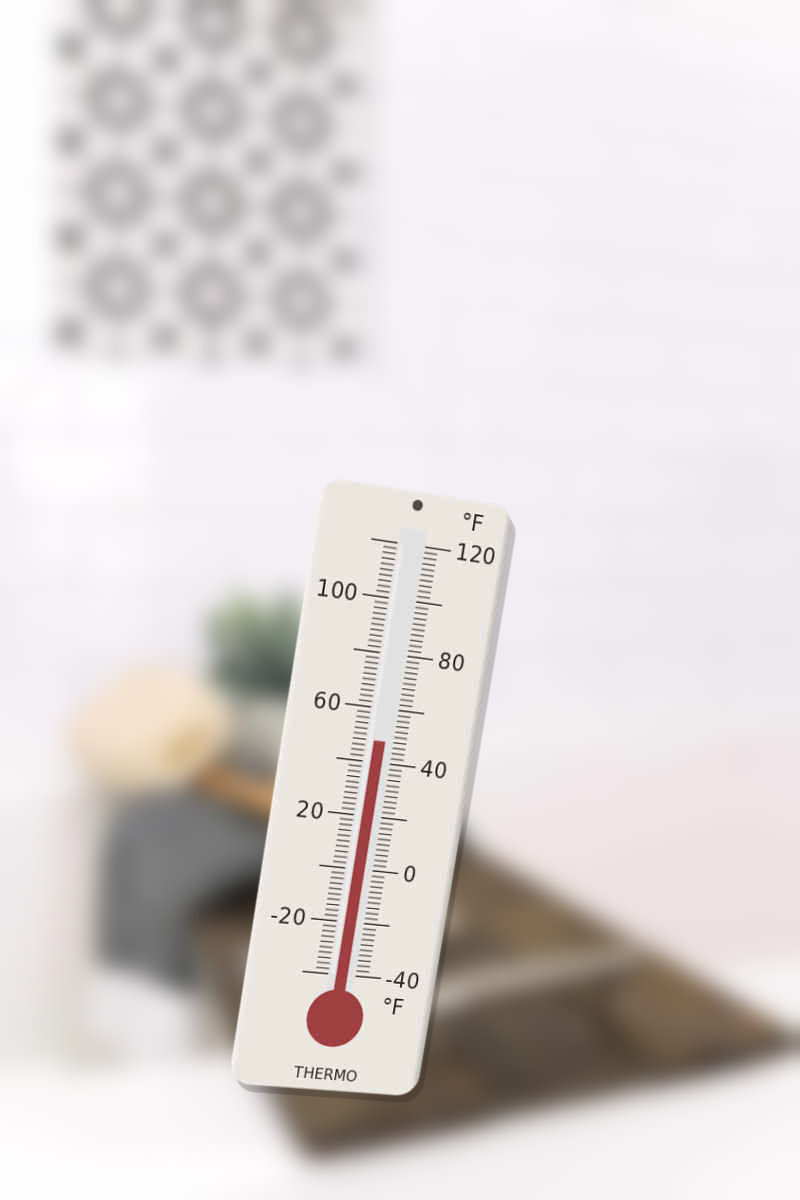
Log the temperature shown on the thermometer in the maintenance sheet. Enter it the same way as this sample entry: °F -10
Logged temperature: °F 48
